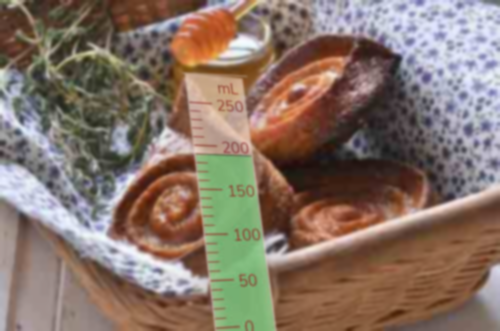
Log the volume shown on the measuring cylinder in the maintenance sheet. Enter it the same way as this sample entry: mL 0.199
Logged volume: mL 190
